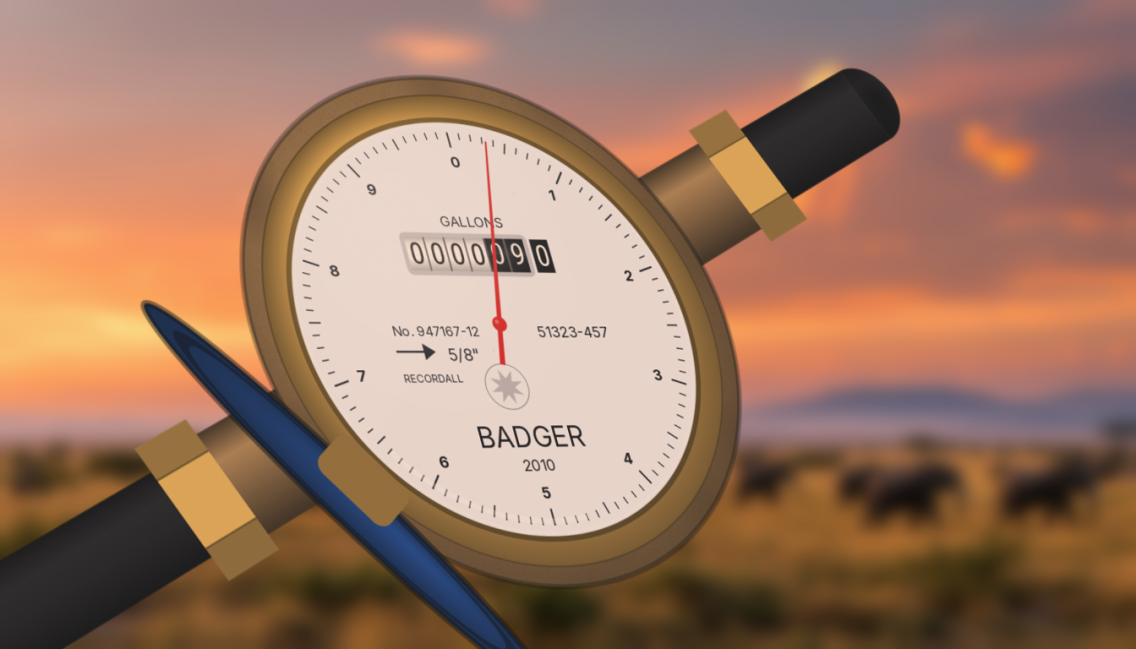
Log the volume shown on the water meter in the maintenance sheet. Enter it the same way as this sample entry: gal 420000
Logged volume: gal 90.3
